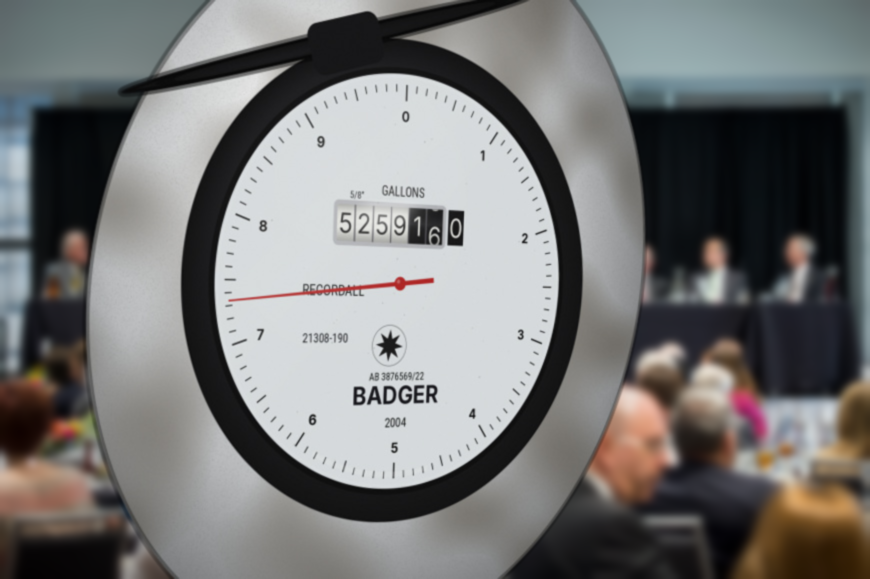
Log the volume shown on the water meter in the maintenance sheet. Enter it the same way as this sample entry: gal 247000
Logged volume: gal 5259157.3
